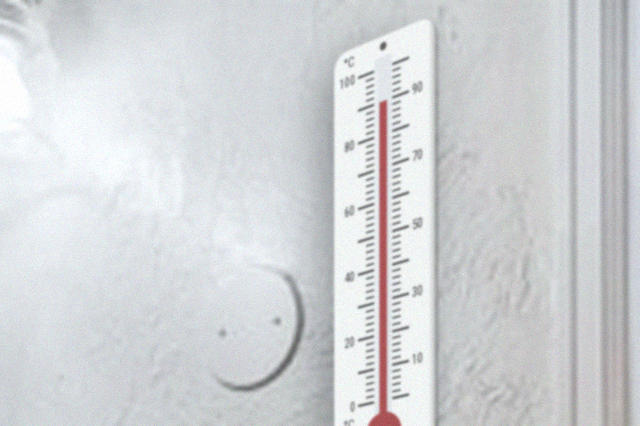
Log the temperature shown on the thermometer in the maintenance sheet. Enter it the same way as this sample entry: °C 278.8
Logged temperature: °C 90
